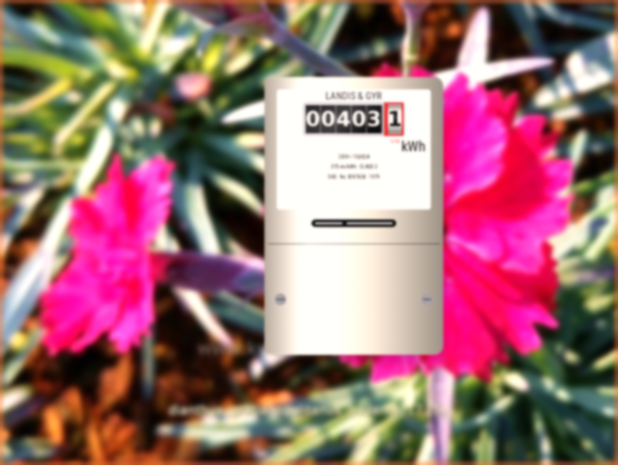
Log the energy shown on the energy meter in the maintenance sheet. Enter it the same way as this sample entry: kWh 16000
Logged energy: kWh 403.1
